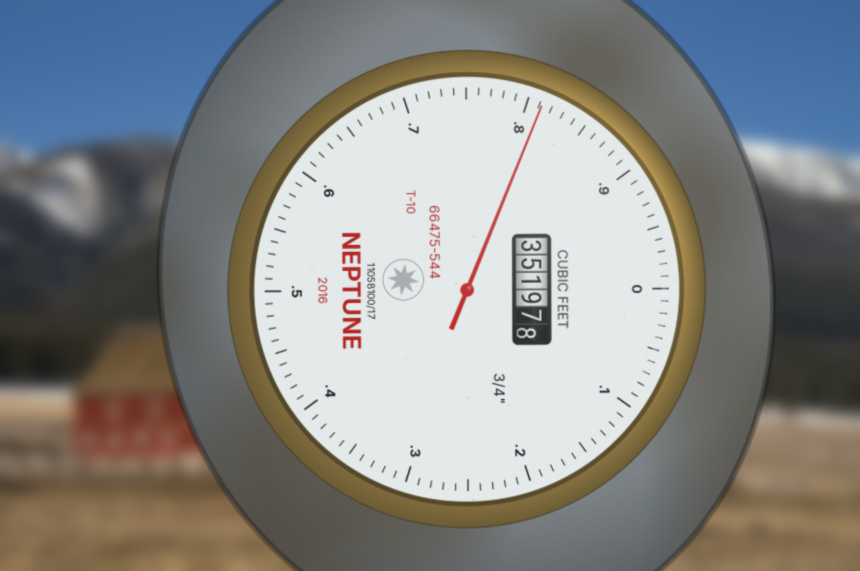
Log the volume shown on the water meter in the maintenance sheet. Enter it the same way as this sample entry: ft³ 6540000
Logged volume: ft³ 351977.81
